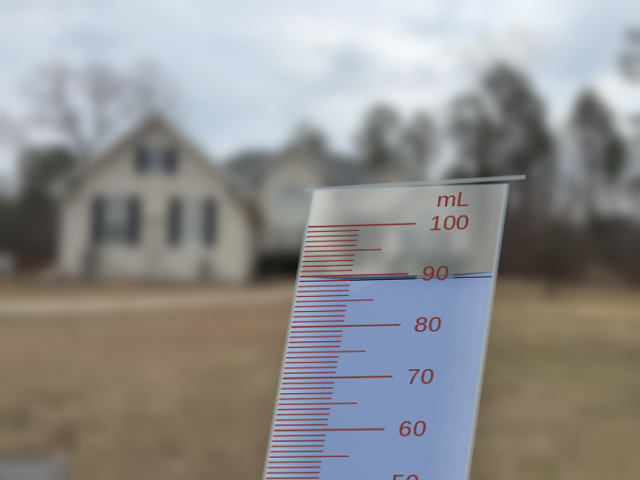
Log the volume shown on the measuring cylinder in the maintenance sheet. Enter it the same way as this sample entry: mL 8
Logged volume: mL 89
